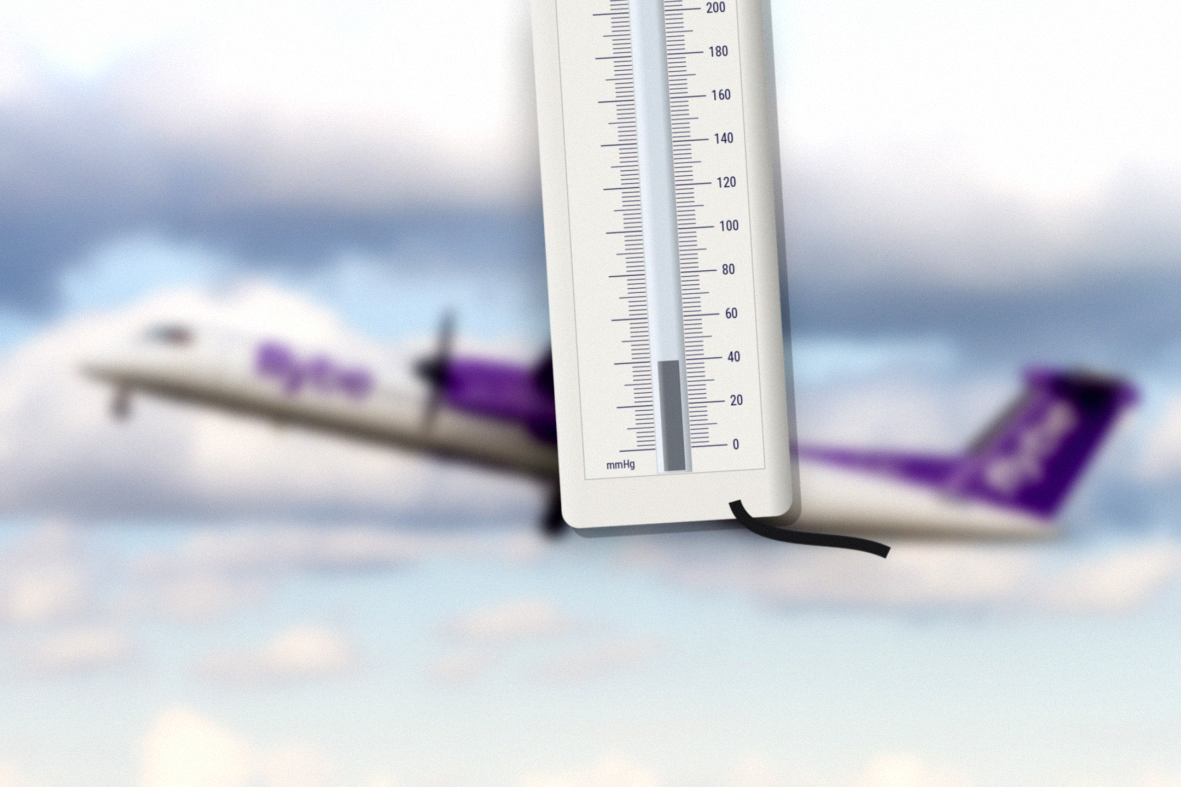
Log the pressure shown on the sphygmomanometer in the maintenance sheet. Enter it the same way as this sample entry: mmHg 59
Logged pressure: mmHg 40
